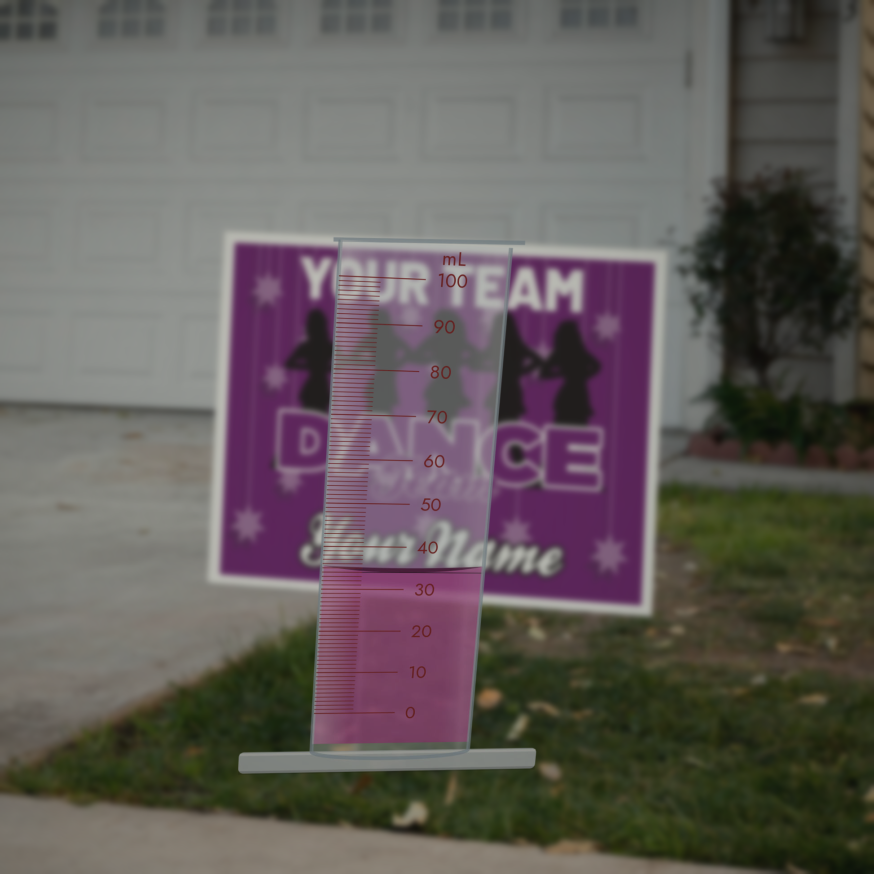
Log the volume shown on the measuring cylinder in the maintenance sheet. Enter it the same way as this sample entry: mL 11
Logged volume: mL 34
